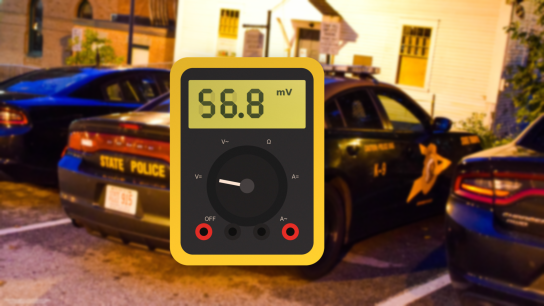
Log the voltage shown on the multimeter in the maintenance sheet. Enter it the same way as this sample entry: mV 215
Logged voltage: mV 56.8
